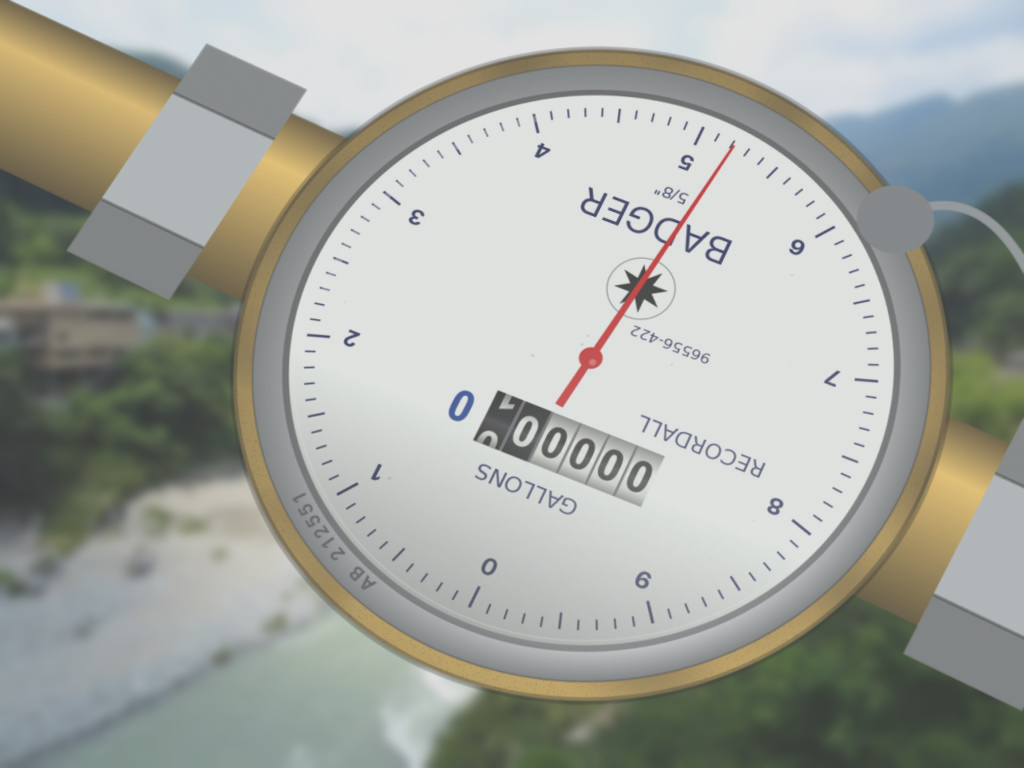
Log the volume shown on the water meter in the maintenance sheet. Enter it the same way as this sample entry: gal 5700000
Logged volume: gal 5.2
